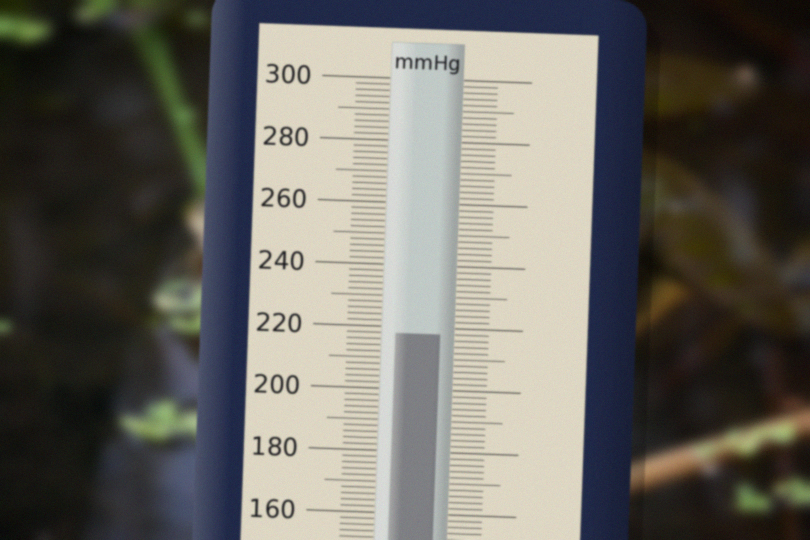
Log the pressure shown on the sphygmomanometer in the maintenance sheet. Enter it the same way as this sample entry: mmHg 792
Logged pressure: mmHg 218
